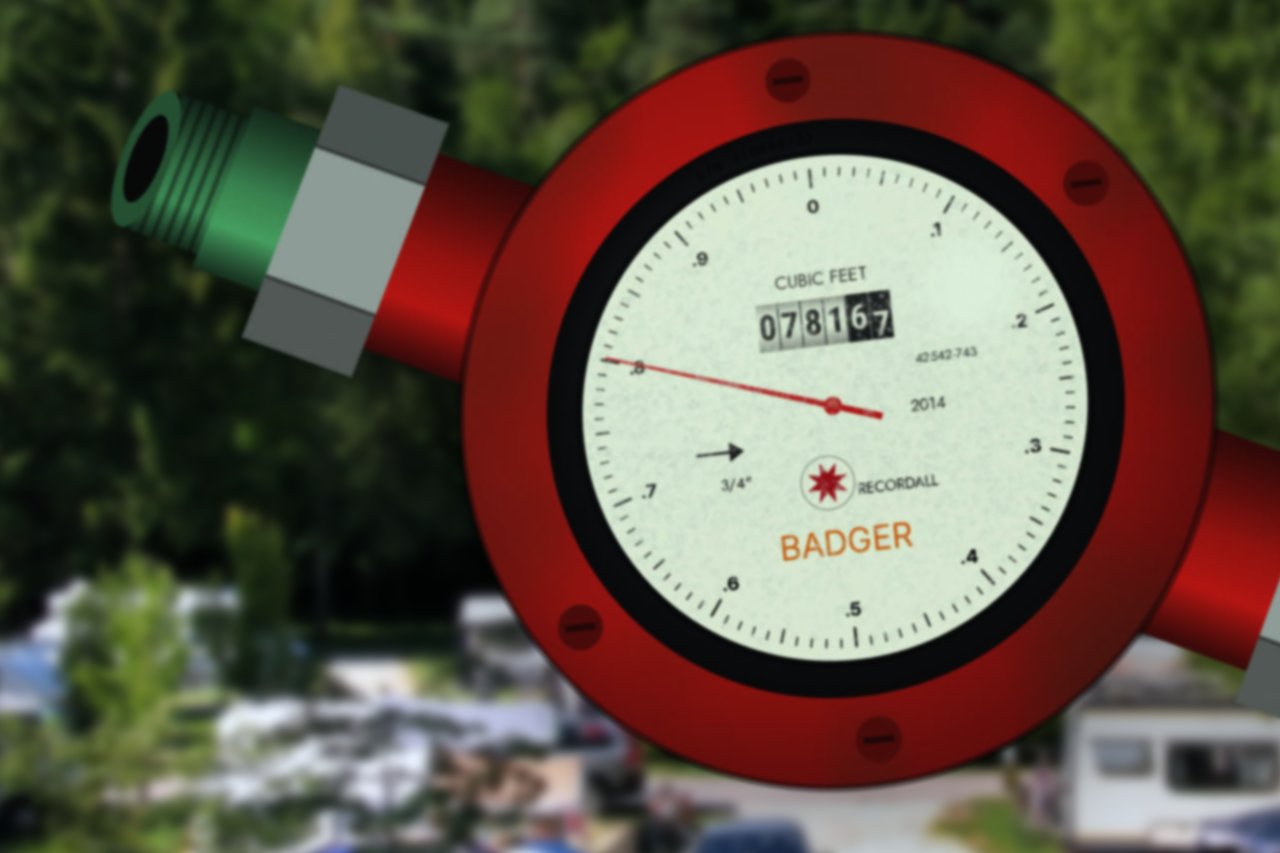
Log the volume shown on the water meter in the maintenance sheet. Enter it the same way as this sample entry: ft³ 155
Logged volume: ft³ 78166.80
